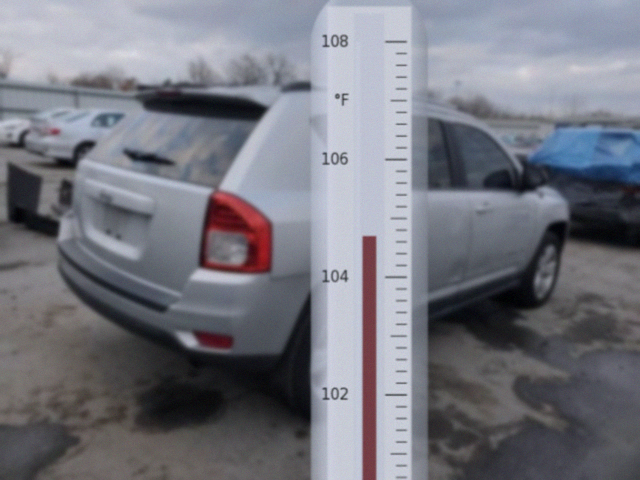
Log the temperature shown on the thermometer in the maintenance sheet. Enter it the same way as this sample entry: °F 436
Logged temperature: °F 104.7
